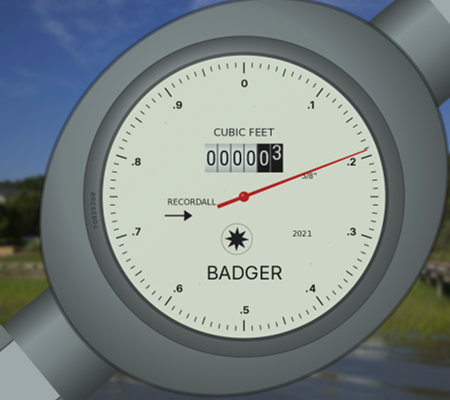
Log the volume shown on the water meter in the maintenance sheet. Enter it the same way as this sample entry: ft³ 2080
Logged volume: ft³ 3.19
